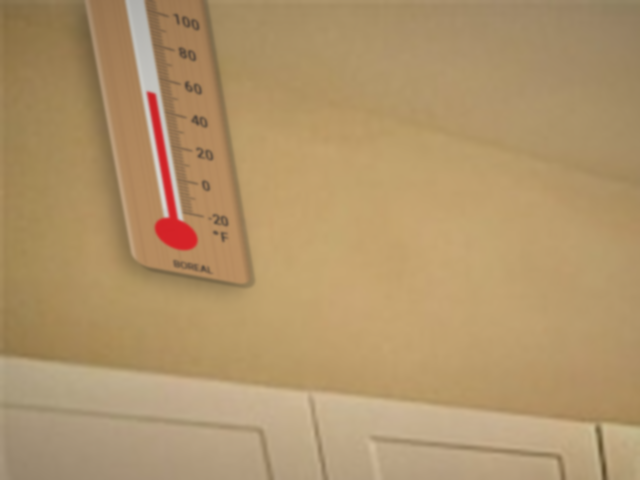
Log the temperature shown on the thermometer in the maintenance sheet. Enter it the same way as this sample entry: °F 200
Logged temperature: °F 50
